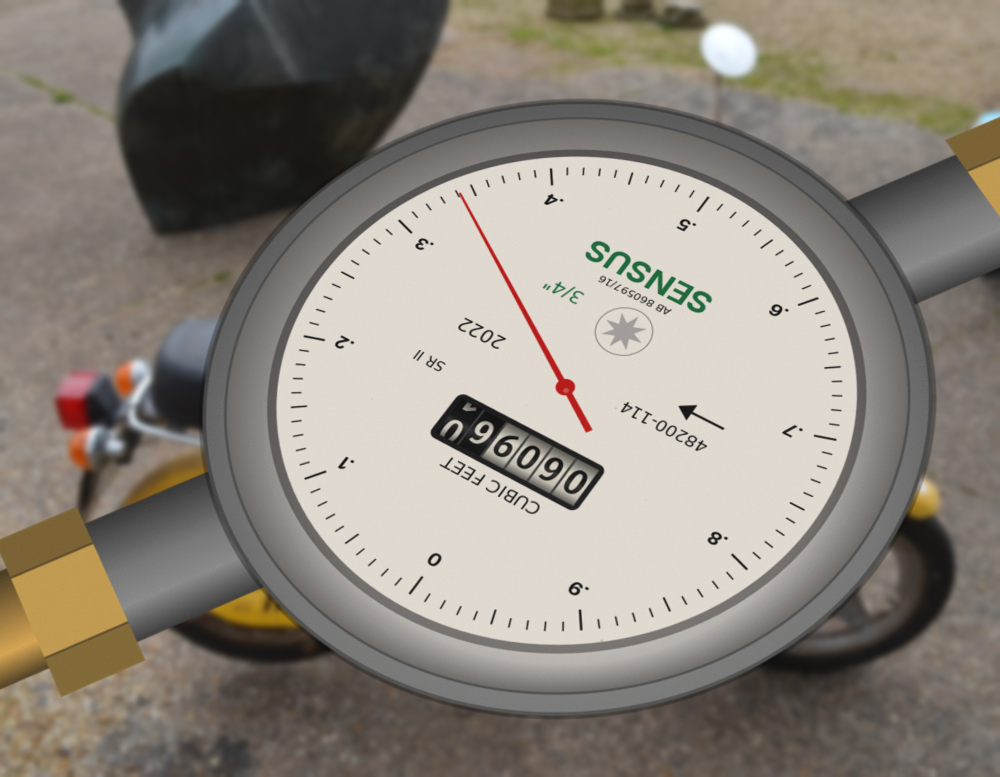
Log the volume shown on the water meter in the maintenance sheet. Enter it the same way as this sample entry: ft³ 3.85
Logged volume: ft³ 60960.34
